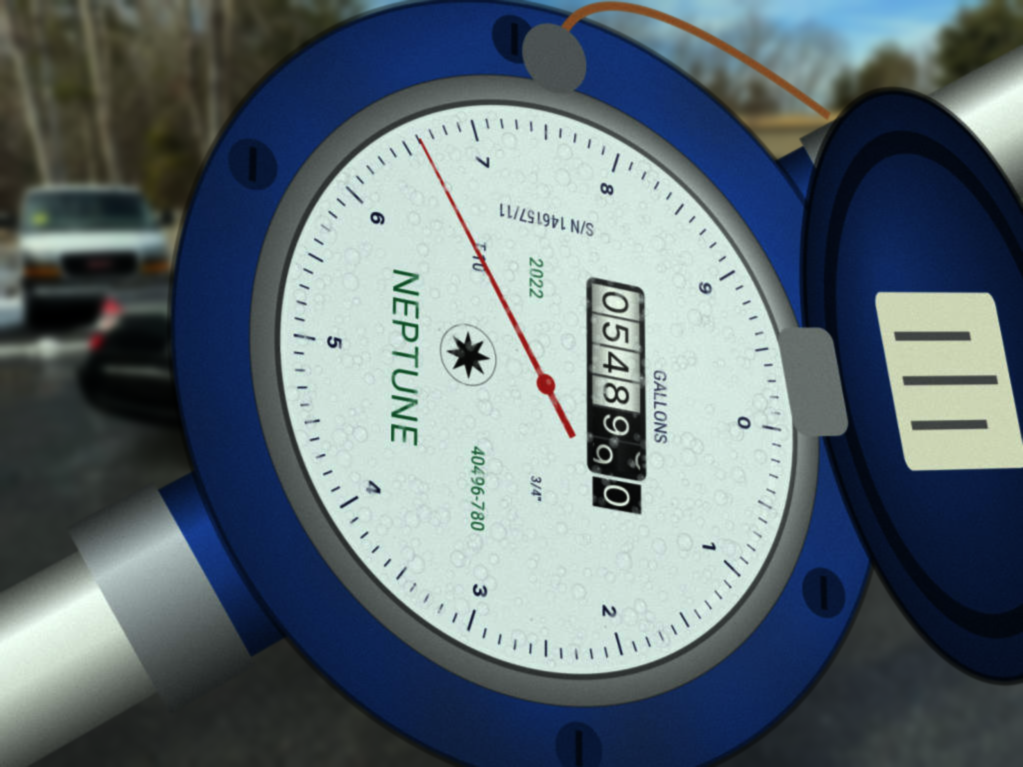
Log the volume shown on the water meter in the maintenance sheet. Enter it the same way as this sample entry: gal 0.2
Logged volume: gal 548986.6
